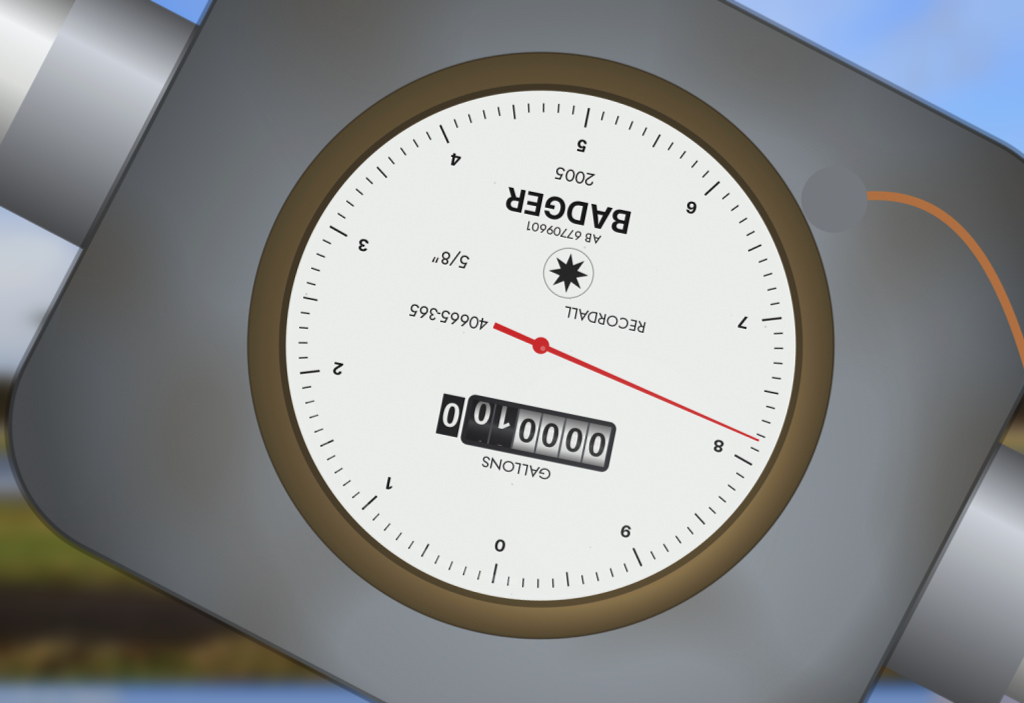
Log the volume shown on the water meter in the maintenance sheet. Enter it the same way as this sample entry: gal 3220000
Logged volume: gal 97.8
